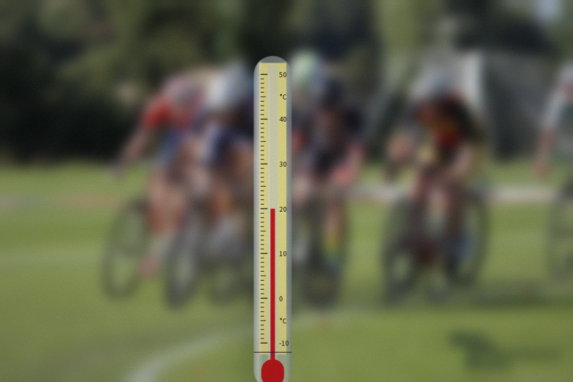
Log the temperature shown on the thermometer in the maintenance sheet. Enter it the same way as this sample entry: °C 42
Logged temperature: °C 20
